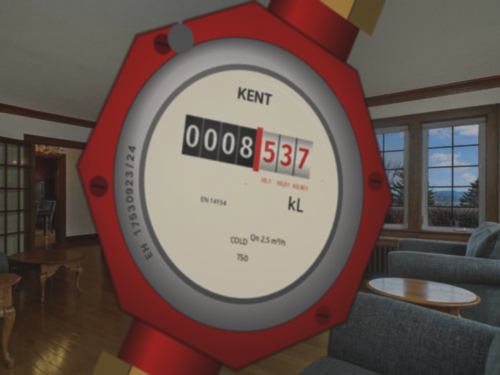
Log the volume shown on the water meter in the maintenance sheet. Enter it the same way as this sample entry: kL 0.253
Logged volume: kL 8.537
